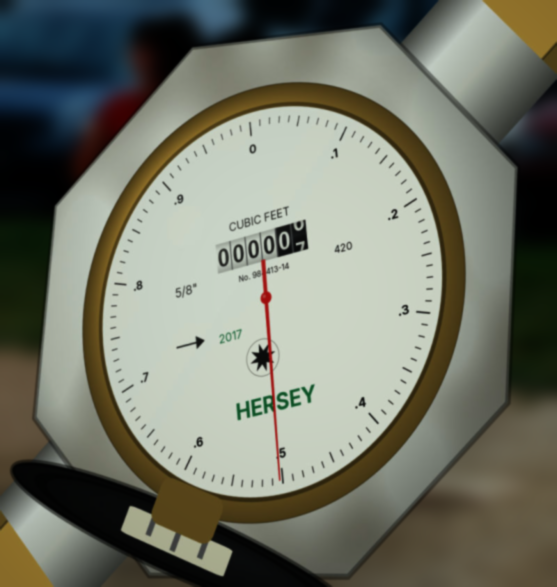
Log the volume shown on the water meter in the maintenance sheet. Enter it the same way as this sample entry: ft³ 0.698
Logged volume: ft³ 6.50
